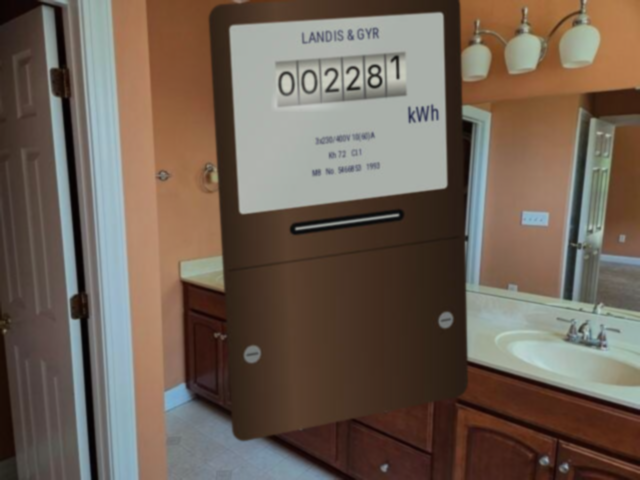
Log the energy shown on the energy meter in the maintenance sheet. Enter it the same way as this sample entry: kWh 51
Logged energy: kWh 2281
